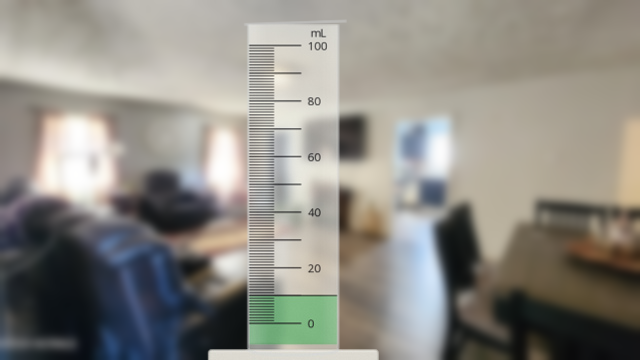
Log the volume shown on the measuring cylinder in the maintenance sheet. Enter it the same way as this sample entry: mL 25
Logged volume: mL 10
